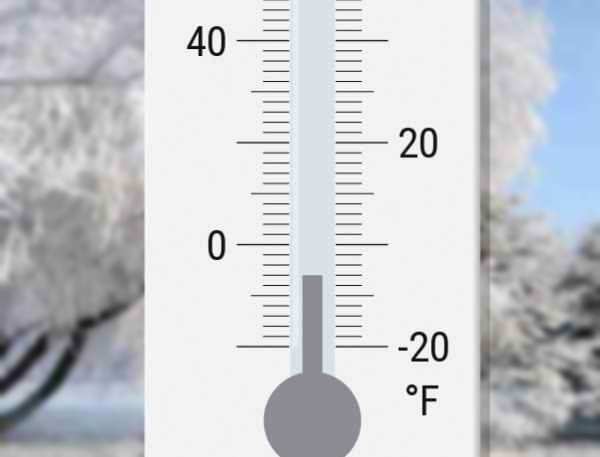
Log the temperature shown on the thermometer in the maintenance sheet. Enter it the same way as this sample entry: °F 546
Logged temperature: °F -6
